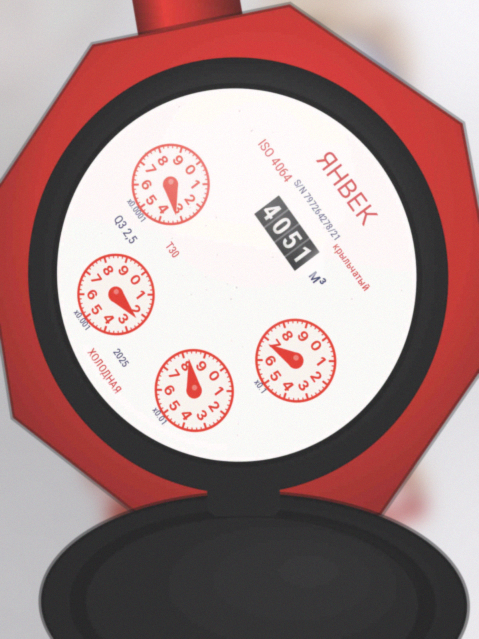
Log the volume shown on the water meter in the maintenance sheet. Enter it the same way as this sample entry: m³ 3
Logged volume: m³ 4051.6823
